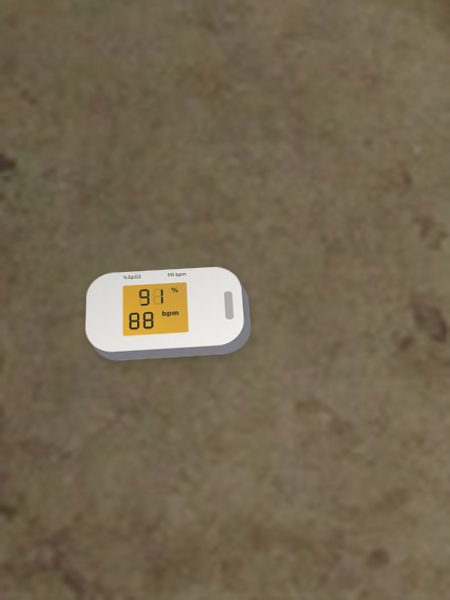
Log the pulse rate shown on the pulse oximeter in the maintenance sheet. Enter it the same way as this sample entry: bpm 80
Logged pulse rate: bpm 88
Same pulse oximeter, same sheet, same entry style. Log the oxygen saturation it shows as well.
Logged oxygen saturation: % 91
